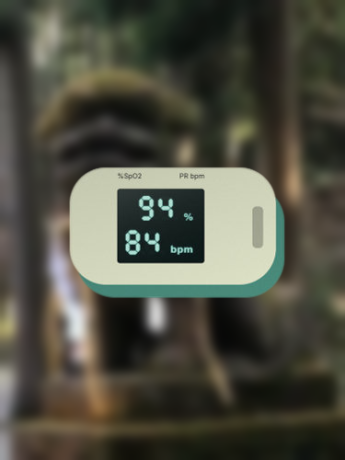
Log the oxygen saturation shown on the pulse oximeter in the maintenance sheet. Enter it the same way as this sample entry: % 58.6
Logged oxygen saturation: % 94
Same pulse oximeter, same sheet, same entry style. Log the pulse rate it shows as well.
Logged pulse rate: bpm 84
